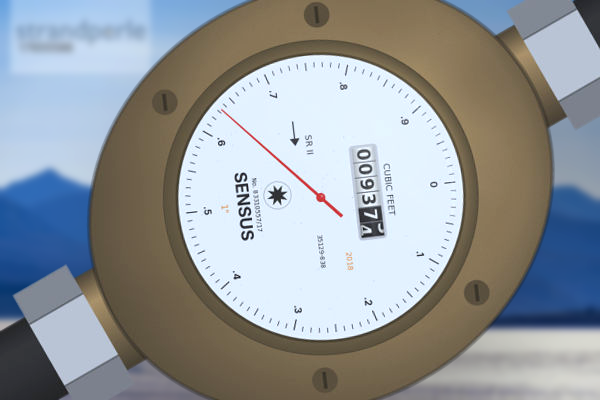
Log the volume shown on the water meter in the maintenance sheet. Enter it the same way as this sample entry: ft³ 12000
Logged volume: ft³ 9373.63
